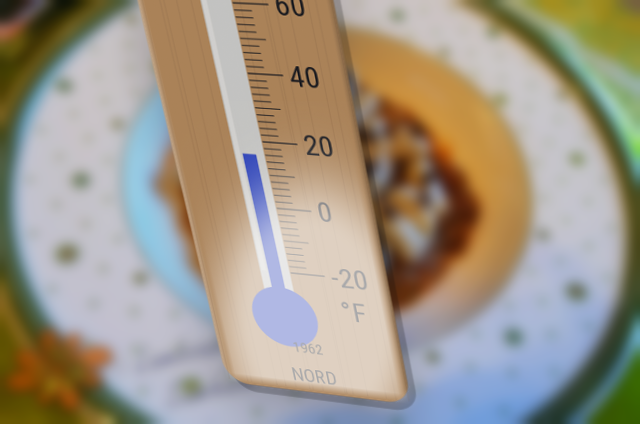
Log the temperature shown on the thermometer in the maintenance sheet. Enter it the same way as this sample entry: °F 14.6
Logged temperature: °F 16
